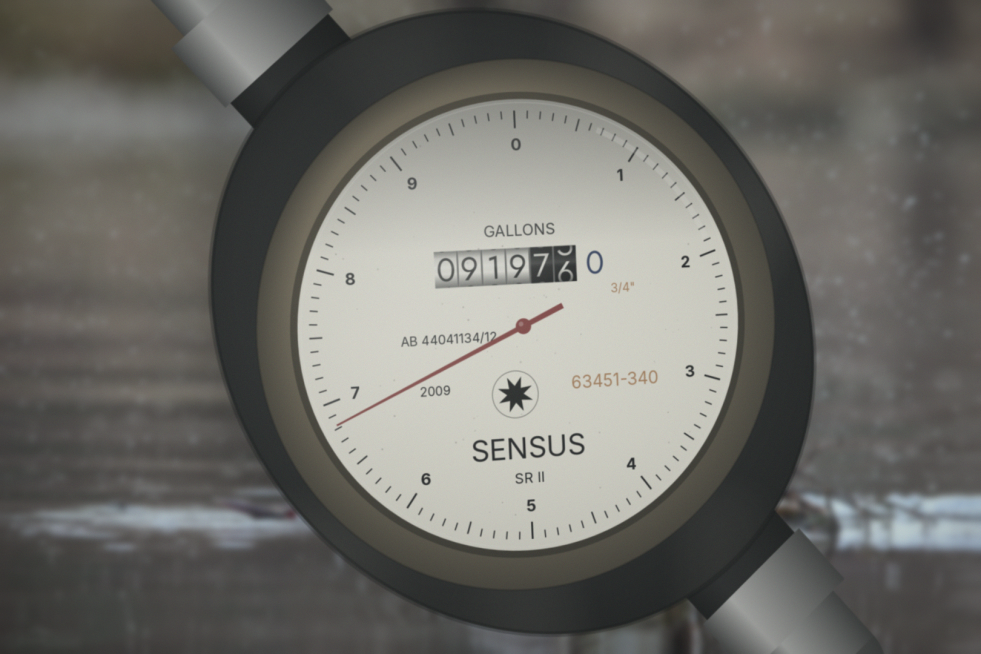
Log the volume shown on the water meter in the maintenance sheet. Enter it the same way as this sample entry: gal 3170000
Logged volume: gal 919756.8
